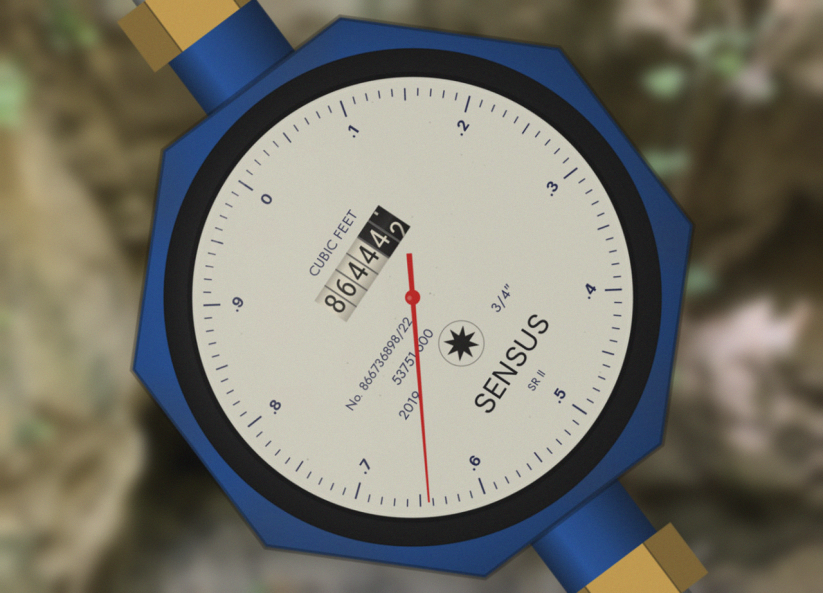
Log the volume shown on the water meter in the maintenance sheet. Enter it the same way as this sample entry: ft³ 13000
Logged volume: ft³ 864441.64
